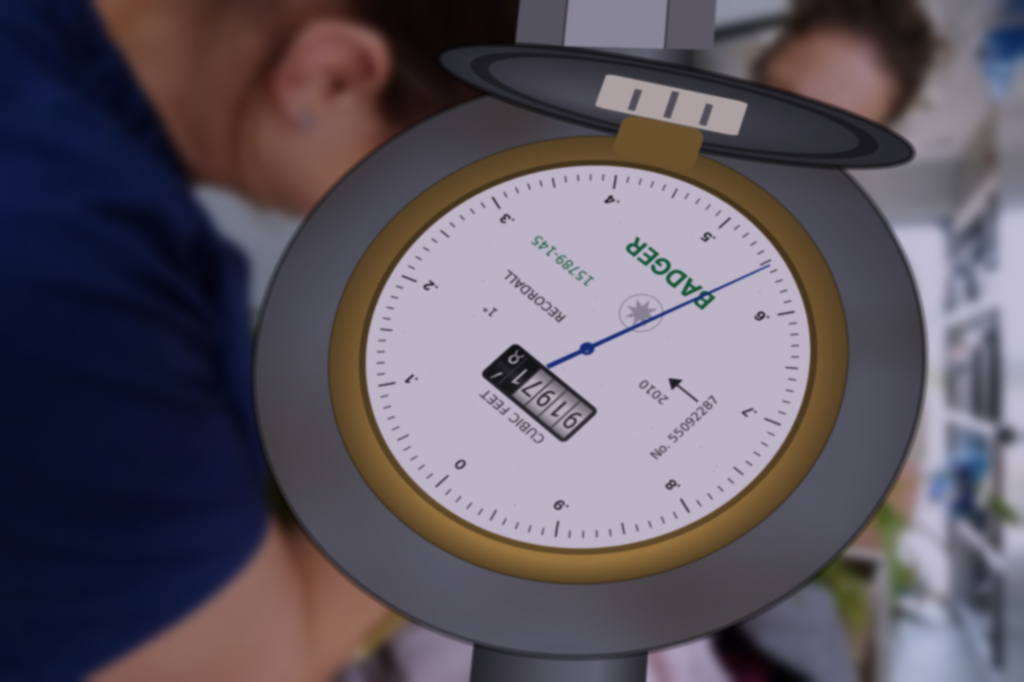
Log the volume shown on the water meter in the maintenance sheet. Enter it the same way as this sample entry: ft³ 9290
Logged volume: ft³ 919717.55
